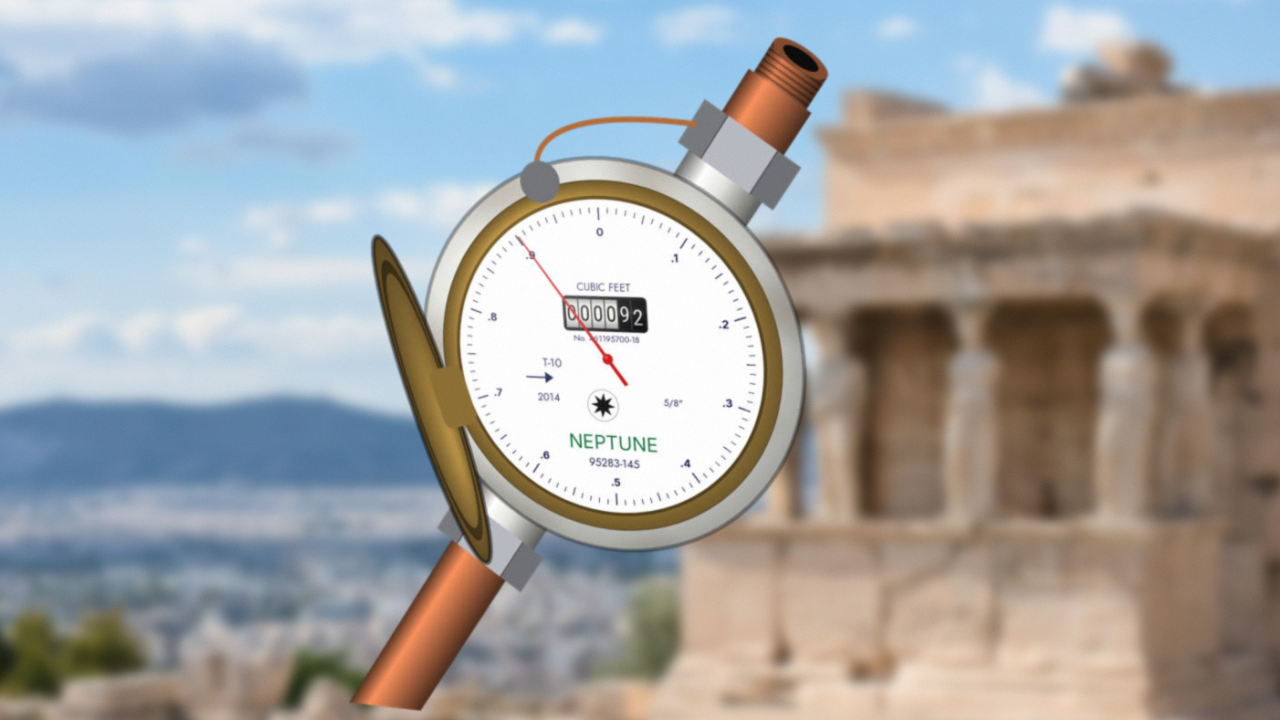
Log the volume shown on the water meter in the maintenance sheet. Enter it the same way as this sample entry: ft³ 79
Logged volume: ft³ 91.90
